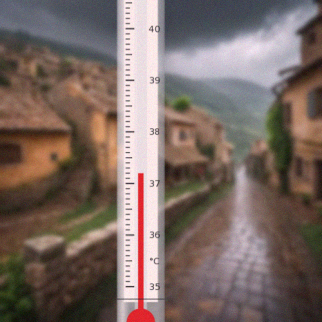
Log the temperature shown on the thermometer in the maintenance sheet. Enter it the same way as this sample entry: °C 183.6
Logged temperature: °C 37.2
